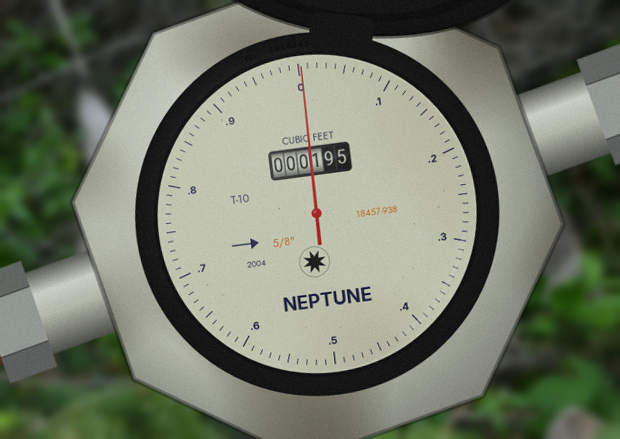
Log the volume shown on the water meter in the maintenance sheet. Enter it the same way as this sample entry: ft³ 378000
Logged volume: ft³ 195.00
